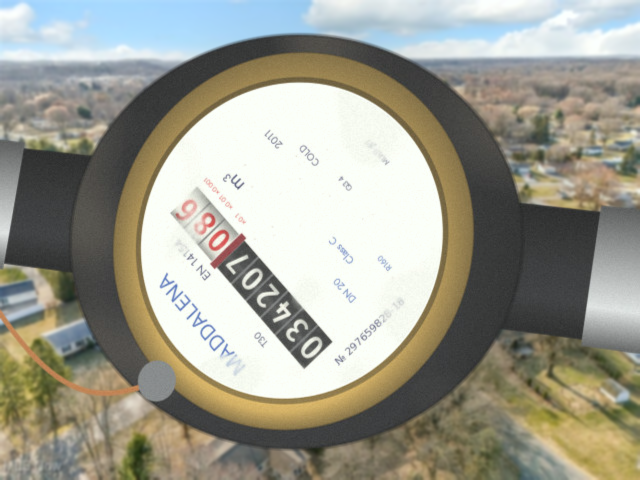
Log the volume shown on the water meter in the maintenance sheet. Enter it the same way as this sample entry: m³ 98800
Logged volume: m³ 34207.086
